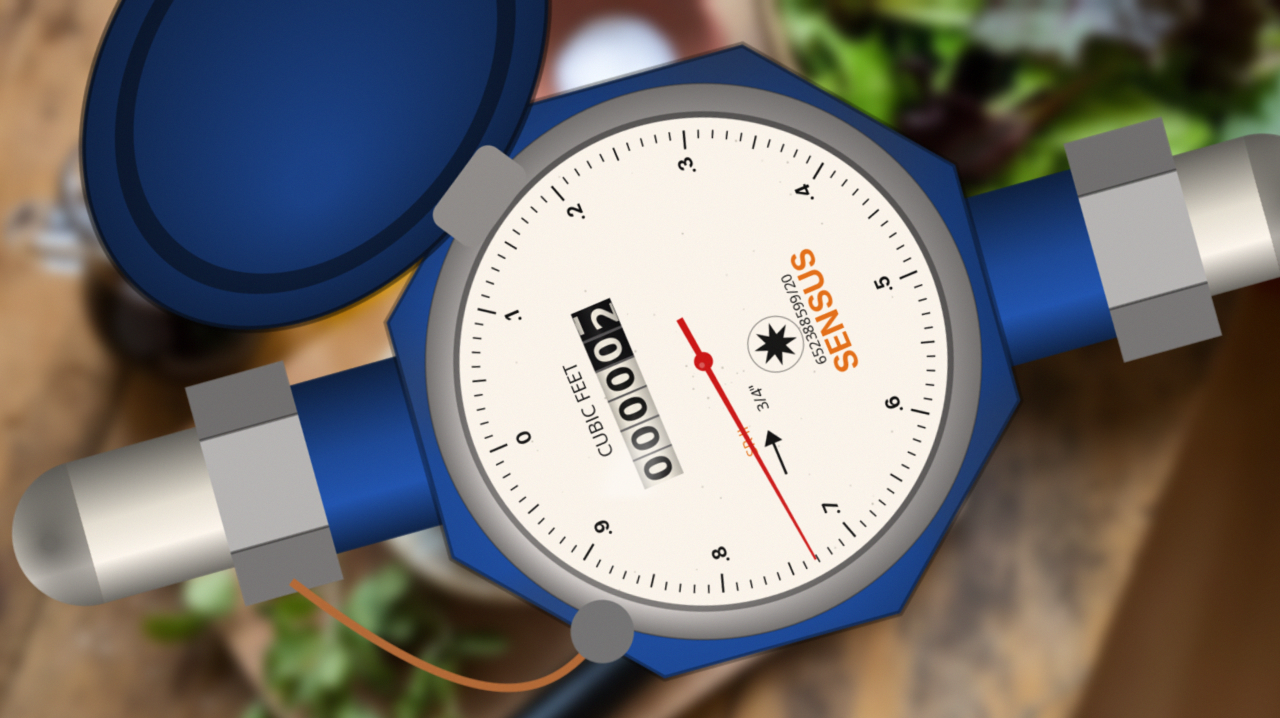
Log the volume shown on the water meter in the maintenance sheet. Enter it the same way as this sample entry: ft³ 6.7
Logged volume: ft³ 1.73
